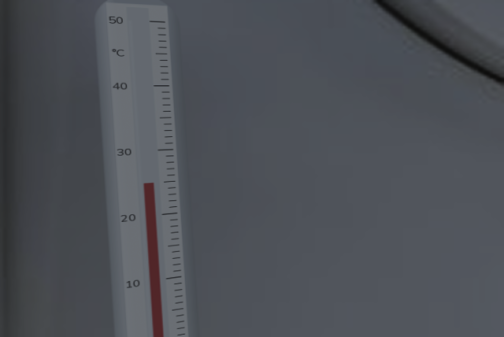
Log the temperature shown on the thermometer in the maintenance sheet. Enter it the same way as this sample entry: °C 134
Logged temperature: °C 25
